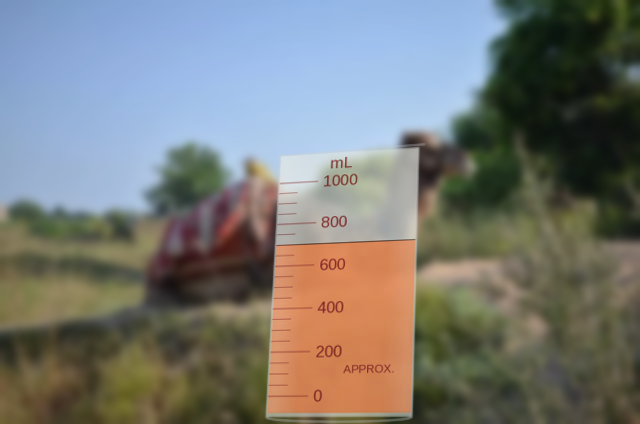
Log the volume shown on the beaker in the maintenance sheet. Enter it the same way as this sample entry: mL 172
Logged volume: mL 700
